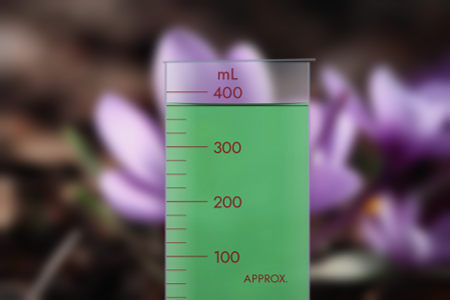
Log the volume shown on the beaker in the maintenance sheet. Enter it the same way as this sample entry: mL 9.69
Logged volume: mL 375
